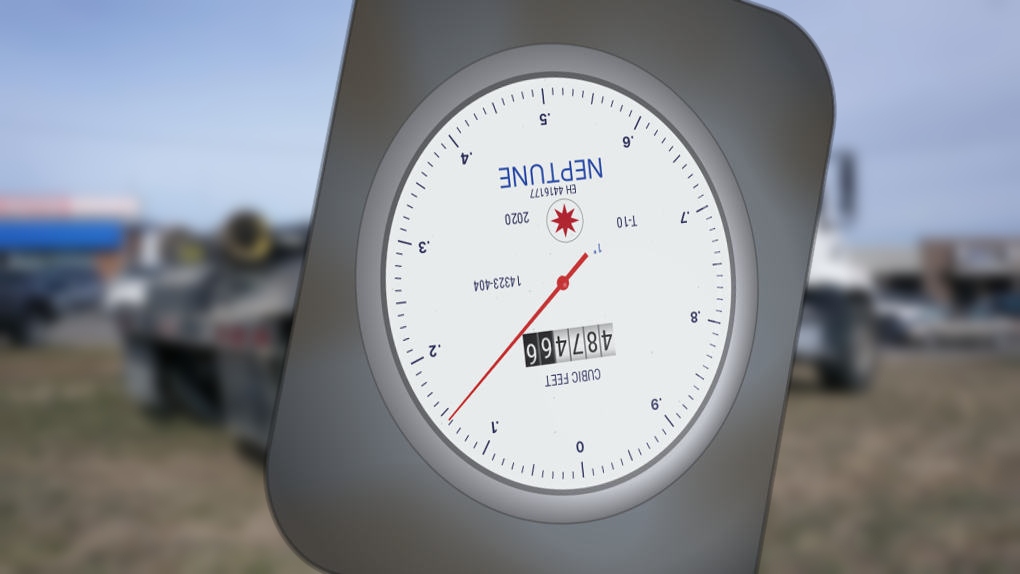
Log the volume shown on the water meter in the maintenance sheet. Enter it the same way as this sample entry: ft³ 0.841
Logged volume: ft³ 487466.14
